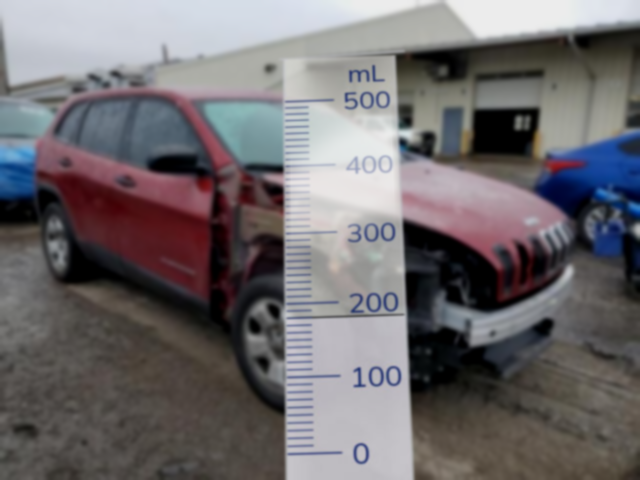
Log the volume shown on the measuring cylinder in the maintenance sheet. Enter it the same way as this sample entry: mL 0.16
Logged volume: mL 180
